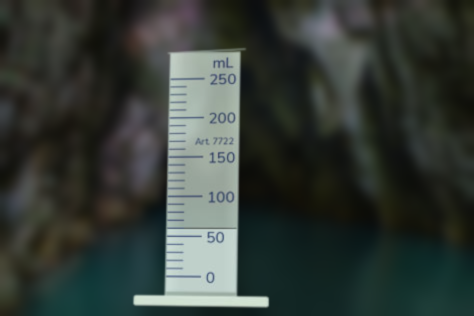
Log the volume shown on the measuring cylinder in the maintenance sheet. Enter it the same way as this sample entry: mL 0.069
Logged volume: mL 60
